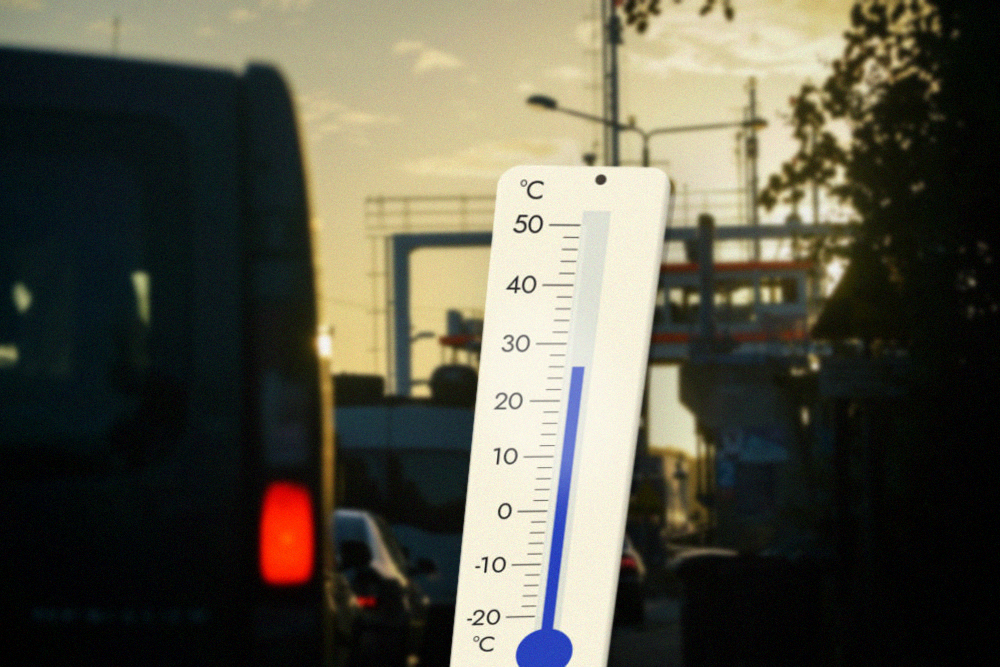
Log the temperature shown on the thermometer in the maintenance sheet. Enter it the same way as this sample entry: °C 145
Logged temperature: °C 26
